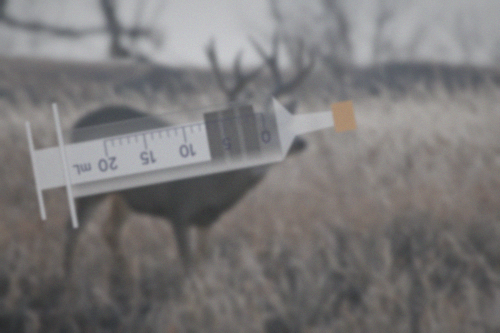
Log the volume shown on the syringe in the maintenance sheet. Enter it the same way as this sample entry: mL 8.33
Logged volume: mL 1
